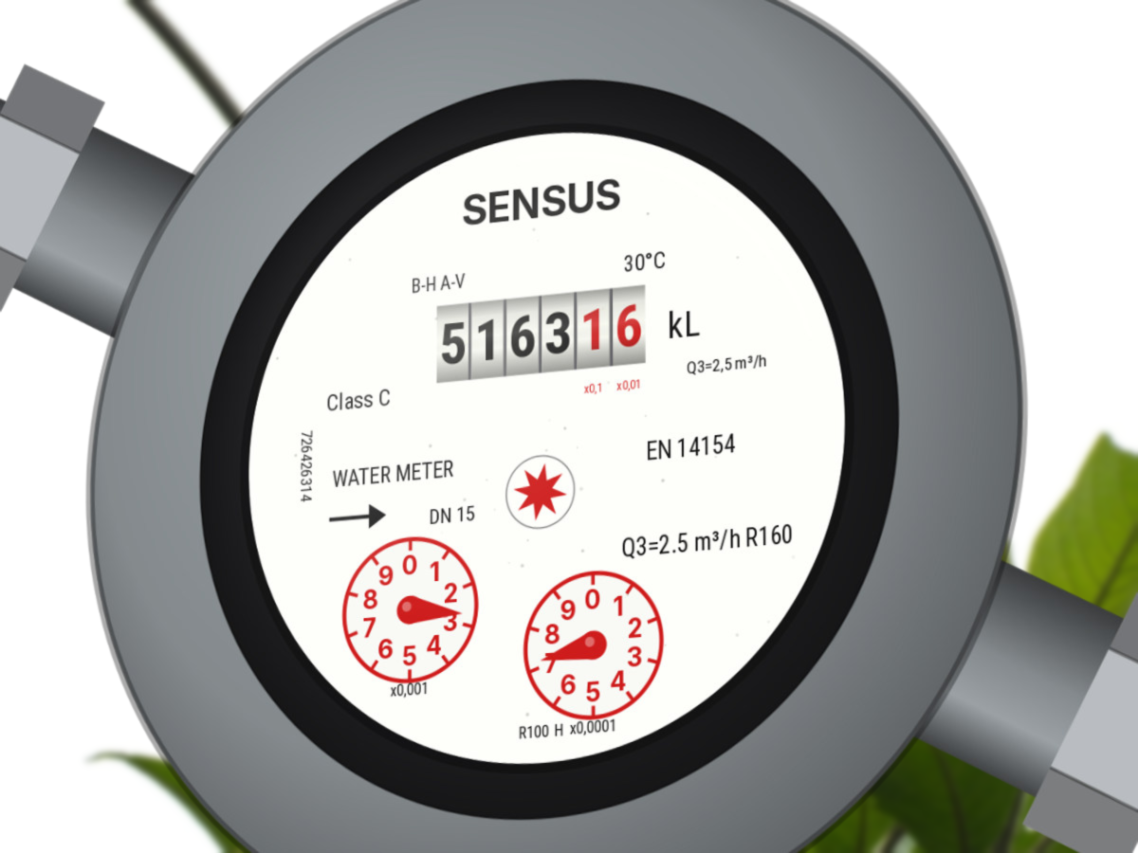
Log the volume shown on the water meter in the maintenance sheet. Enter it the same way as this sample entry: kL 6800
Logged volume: kL 5163.1627
